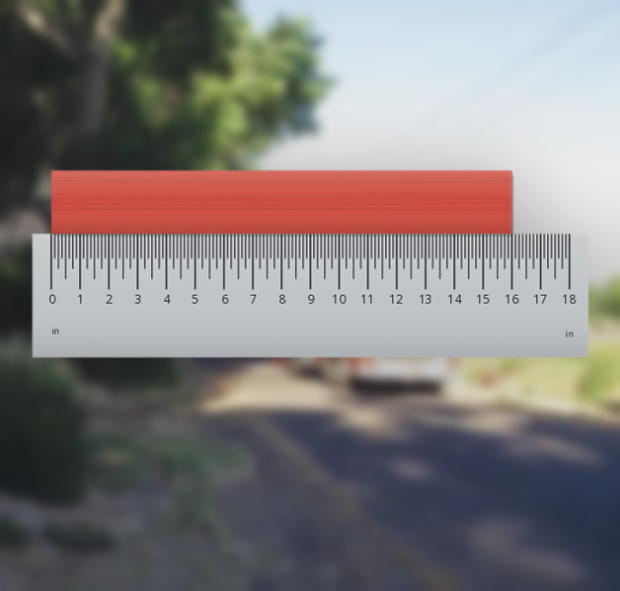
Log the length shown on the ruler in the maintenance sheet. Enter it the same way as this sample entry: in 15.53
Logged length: in 16
